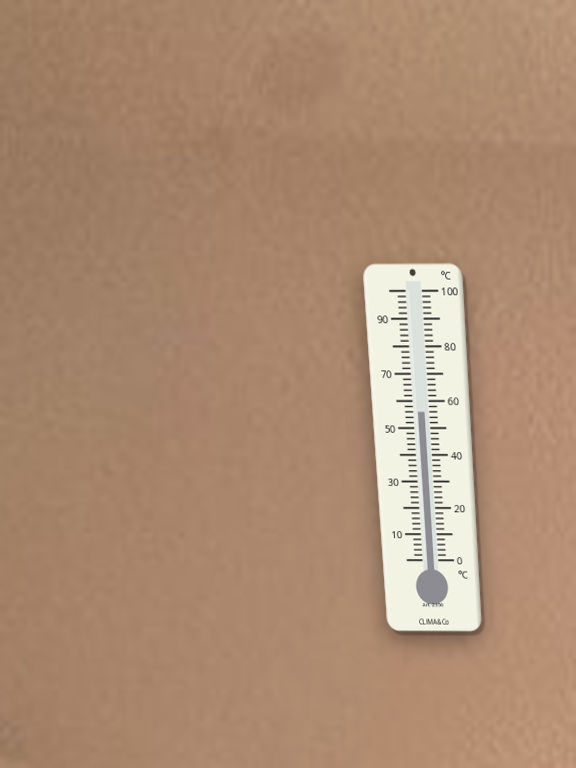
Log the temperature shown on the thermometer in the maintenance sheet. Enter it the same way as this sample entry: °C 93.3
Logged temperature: °C 56
